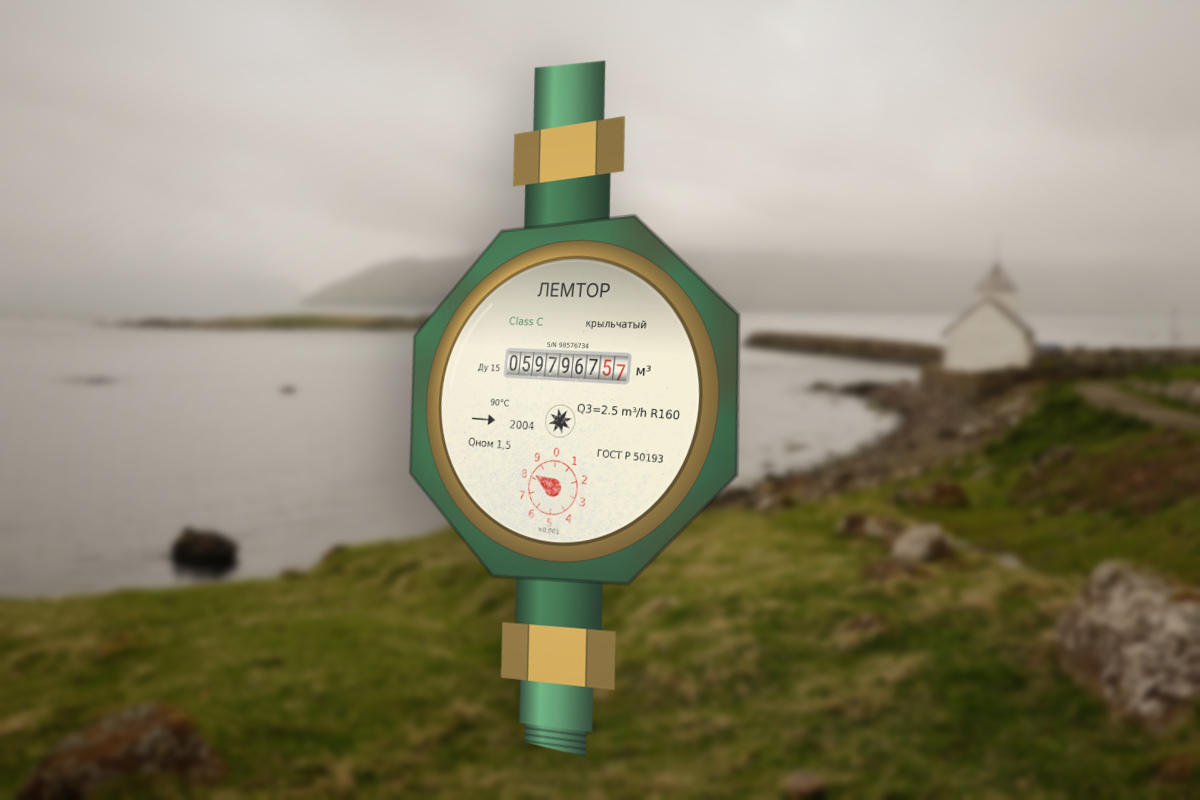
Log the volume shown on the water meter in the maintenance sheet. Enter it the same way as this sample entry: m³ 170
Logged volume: m³ 597967.568
